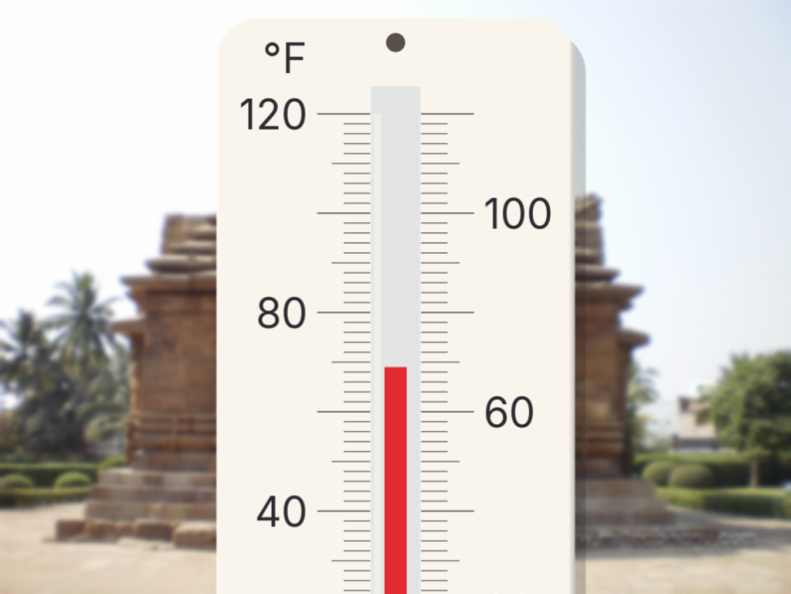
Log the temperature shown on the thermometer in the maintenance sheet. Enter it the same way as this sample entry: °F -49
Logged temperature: °F 69
